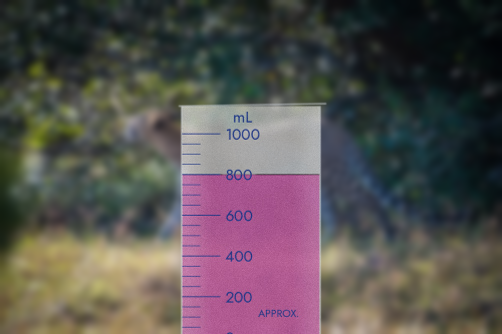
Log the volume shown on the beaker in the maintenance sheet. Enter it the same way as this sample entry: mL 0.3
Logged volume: mL 800
